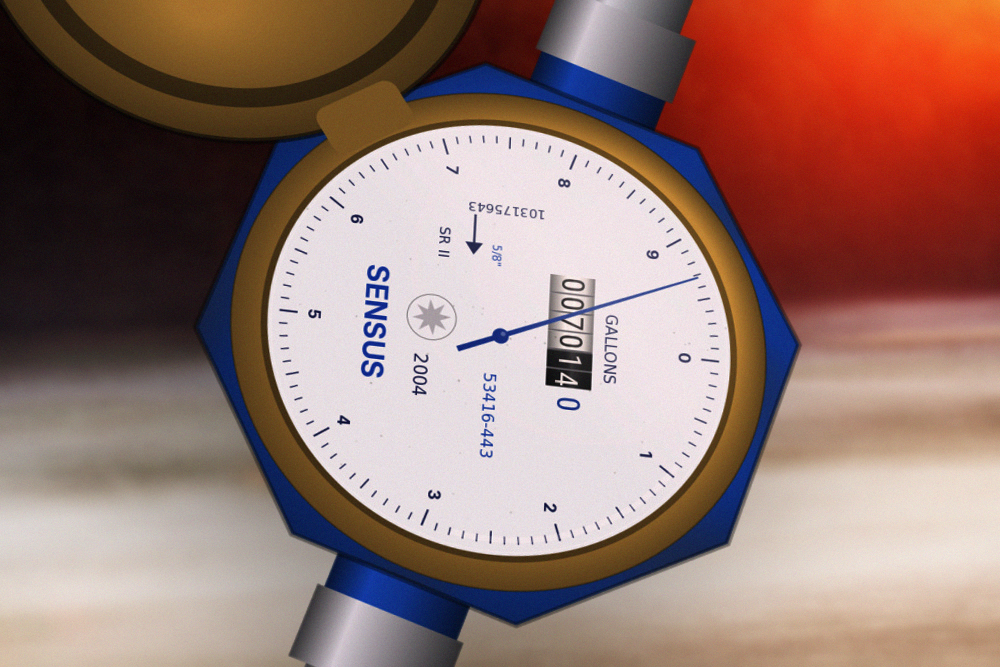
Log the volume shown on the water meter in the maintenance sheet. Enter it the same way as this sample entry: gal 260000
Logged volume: gal 70139.3
